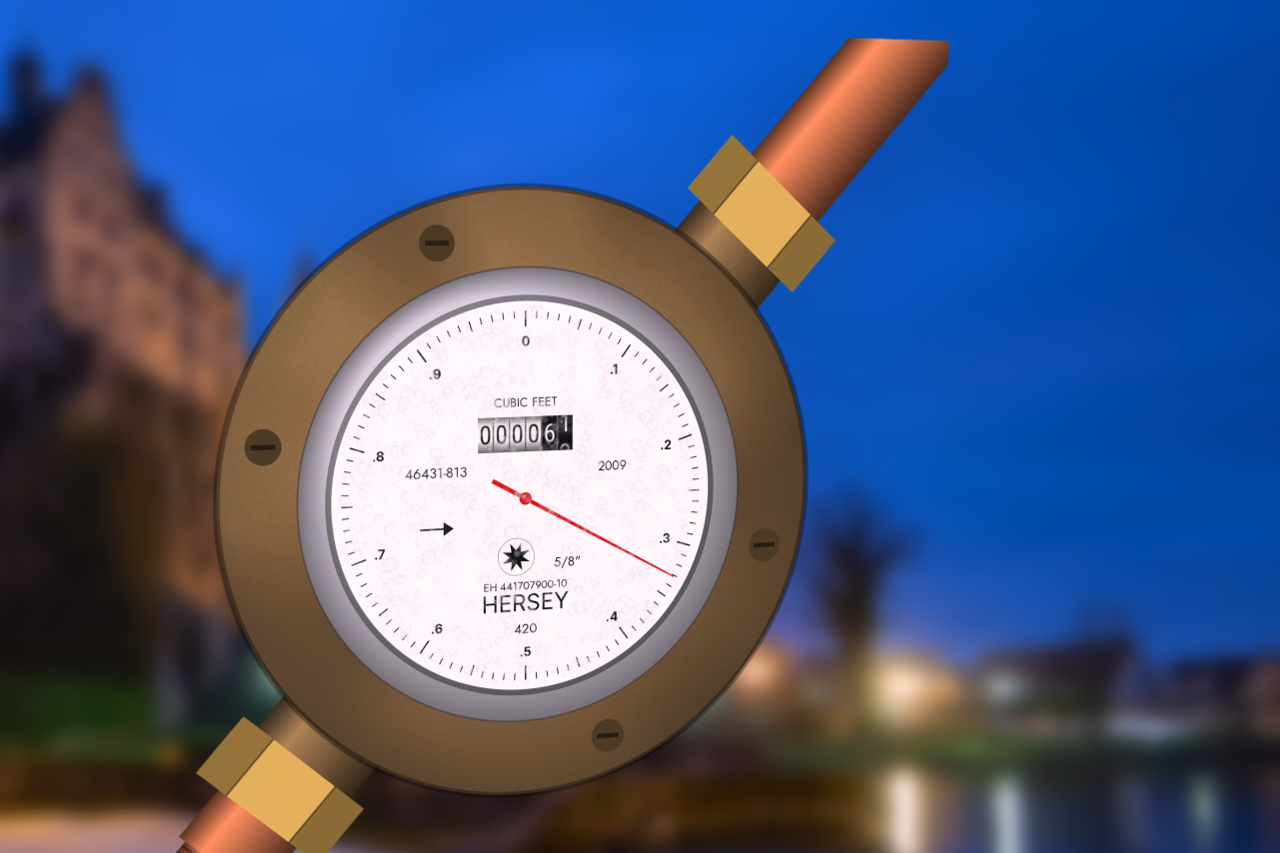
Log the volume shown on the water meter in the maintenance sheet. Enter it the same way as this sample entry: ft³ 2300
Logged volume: ft³ 61.33
